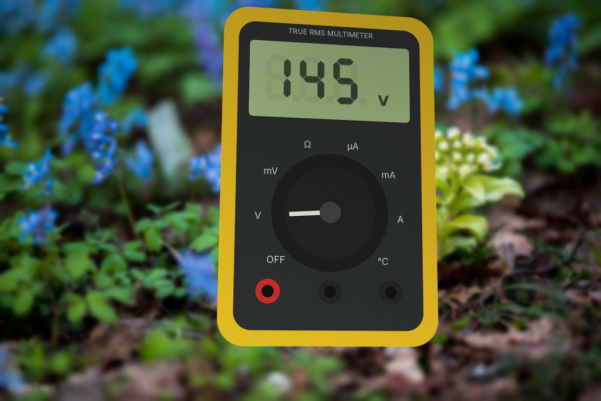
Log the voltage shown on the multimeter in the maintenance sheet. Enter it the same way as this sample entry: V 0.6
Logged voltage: V 145
